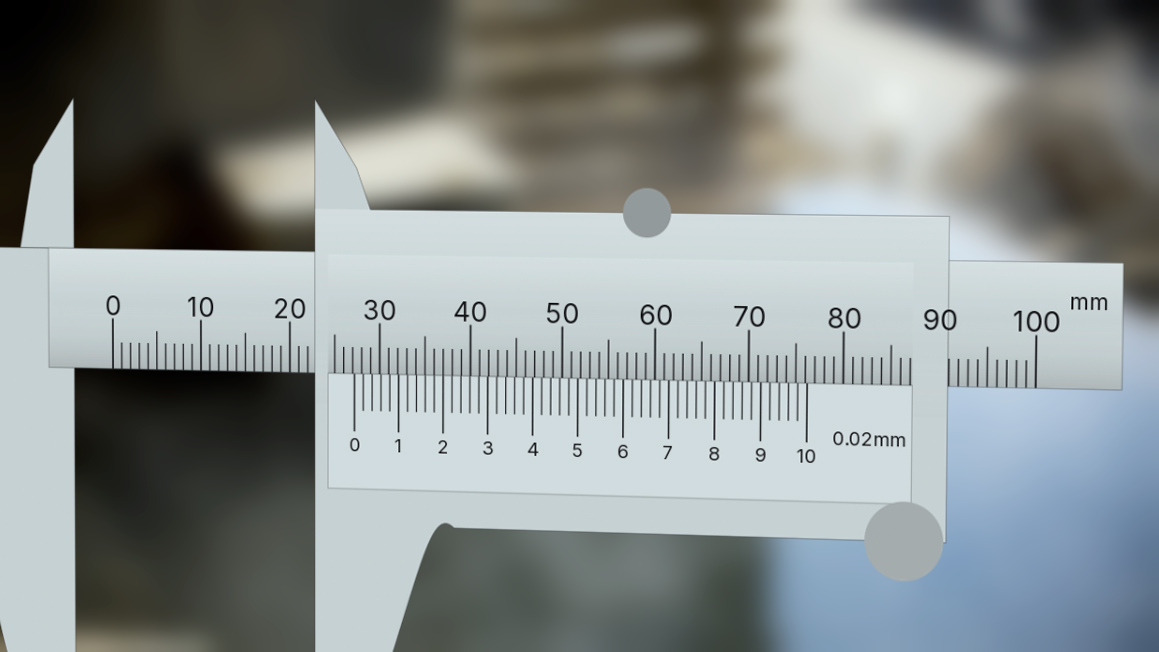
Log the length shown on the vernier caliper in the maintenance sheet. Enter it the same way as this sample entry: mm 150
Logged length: mm 27.2
